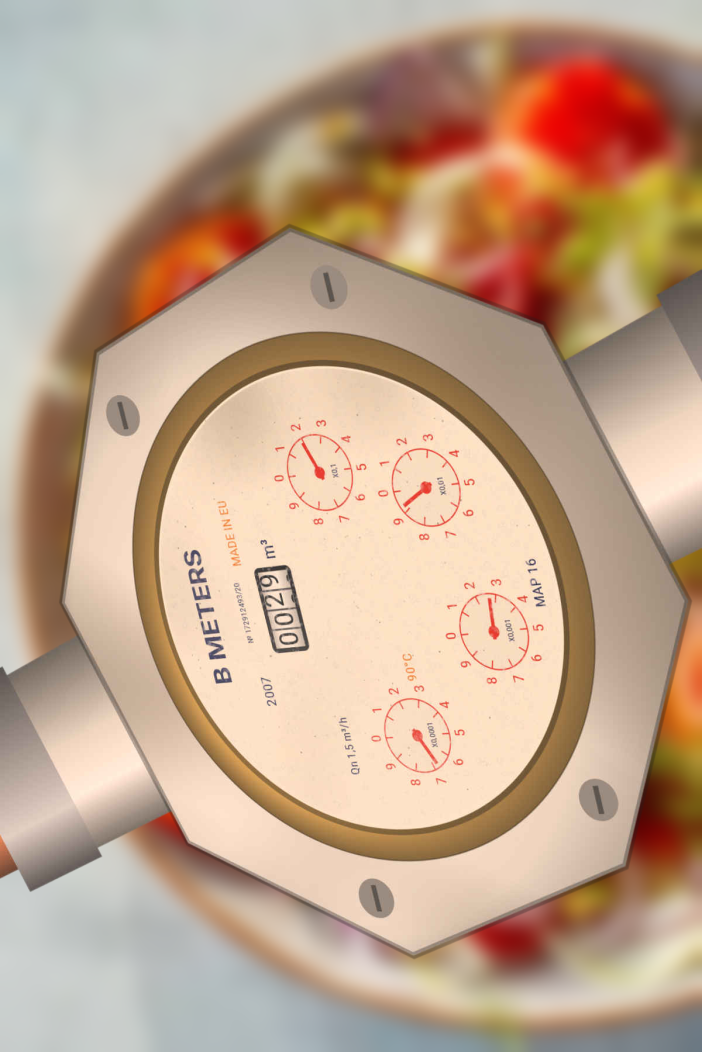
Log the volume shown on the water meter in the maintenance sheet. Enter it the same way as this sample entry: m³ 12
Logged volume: m³ 29.1926
